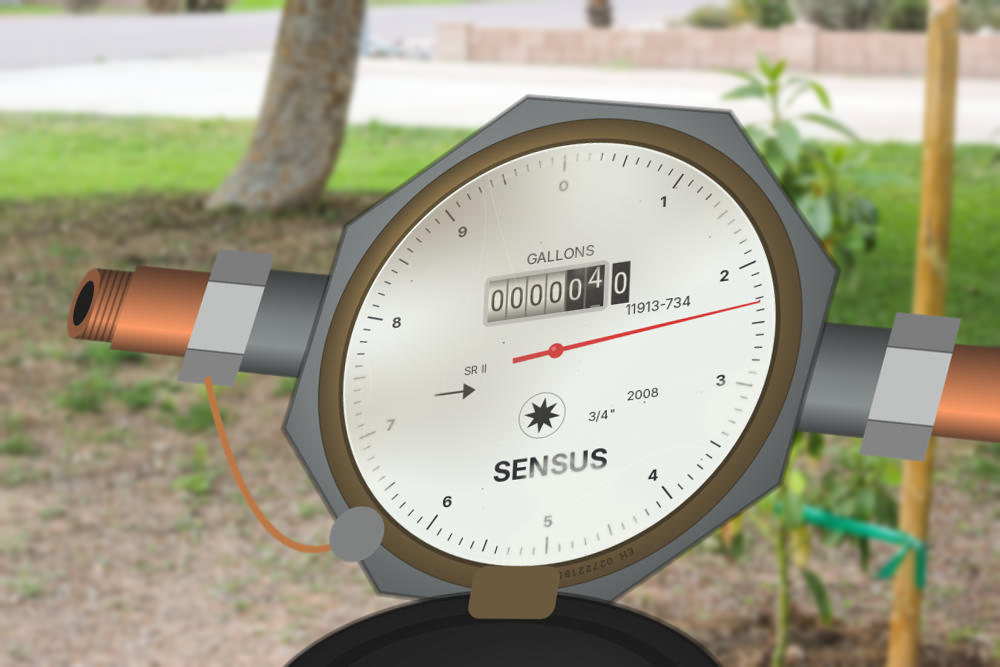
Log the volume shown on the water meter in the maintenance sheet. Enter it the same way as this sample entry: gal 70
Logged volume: gal 42.3
